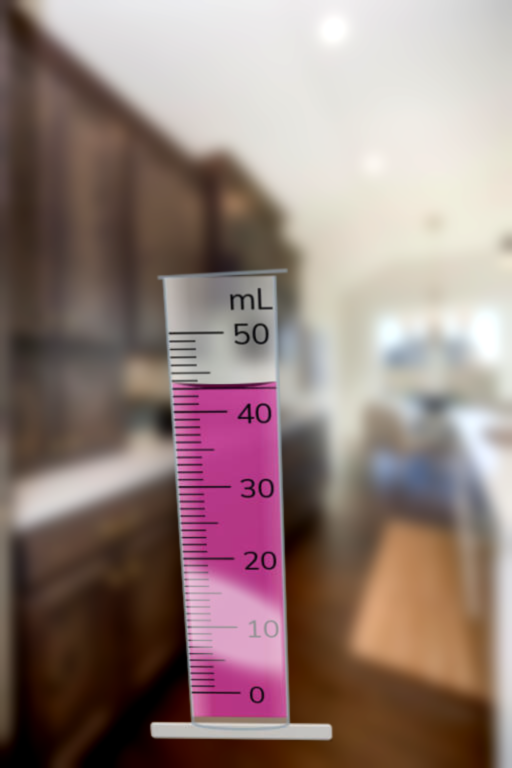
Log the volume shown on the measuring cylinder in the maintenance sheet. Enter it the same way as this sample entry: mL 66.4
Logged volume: mL 43
